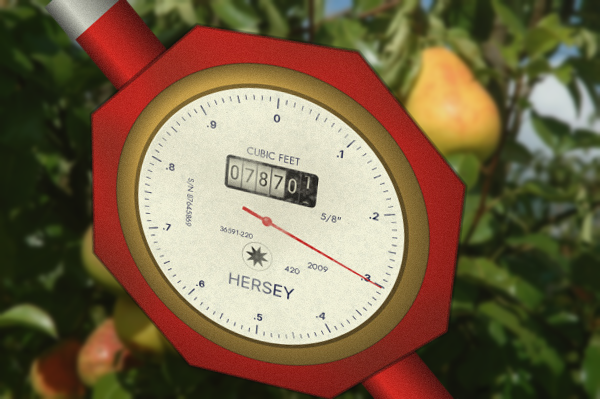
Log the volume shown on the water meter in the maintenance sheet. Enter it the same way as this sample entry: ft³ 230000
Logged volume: ft³ 78701.30
